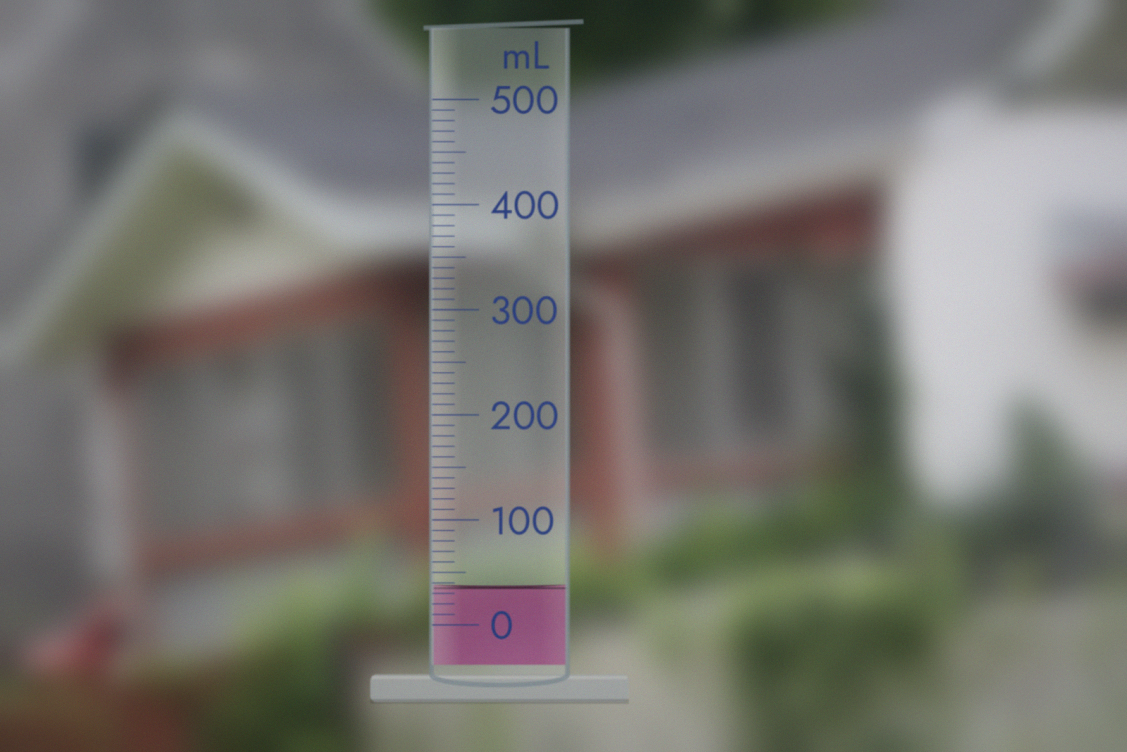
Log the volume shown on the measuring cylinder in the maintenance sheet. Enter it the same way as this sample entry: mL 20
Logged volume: mL 35
